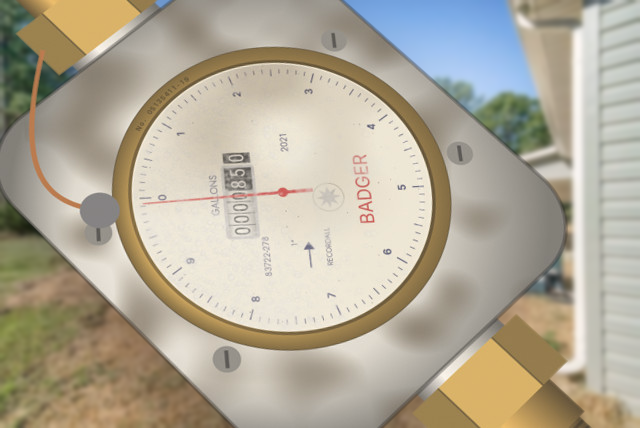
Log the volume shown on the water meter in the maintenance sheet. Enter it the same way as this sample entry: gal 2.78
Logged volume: gal 849.9
